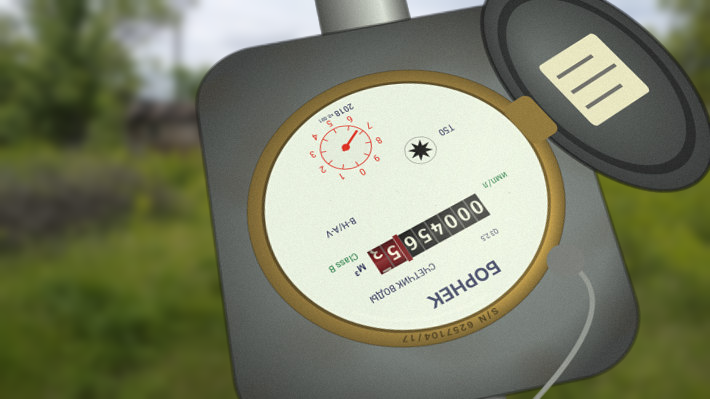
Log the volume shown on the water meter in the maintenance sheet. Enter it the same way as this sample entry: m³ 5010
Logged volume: m³ 456.526
